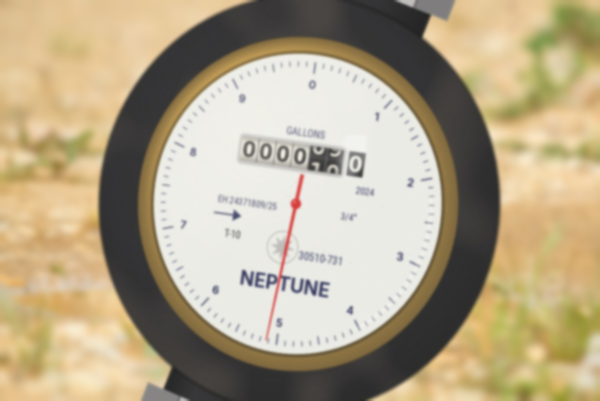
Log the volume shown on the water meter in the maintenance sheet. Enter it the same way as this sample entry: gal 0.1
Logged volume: gal 95.1
